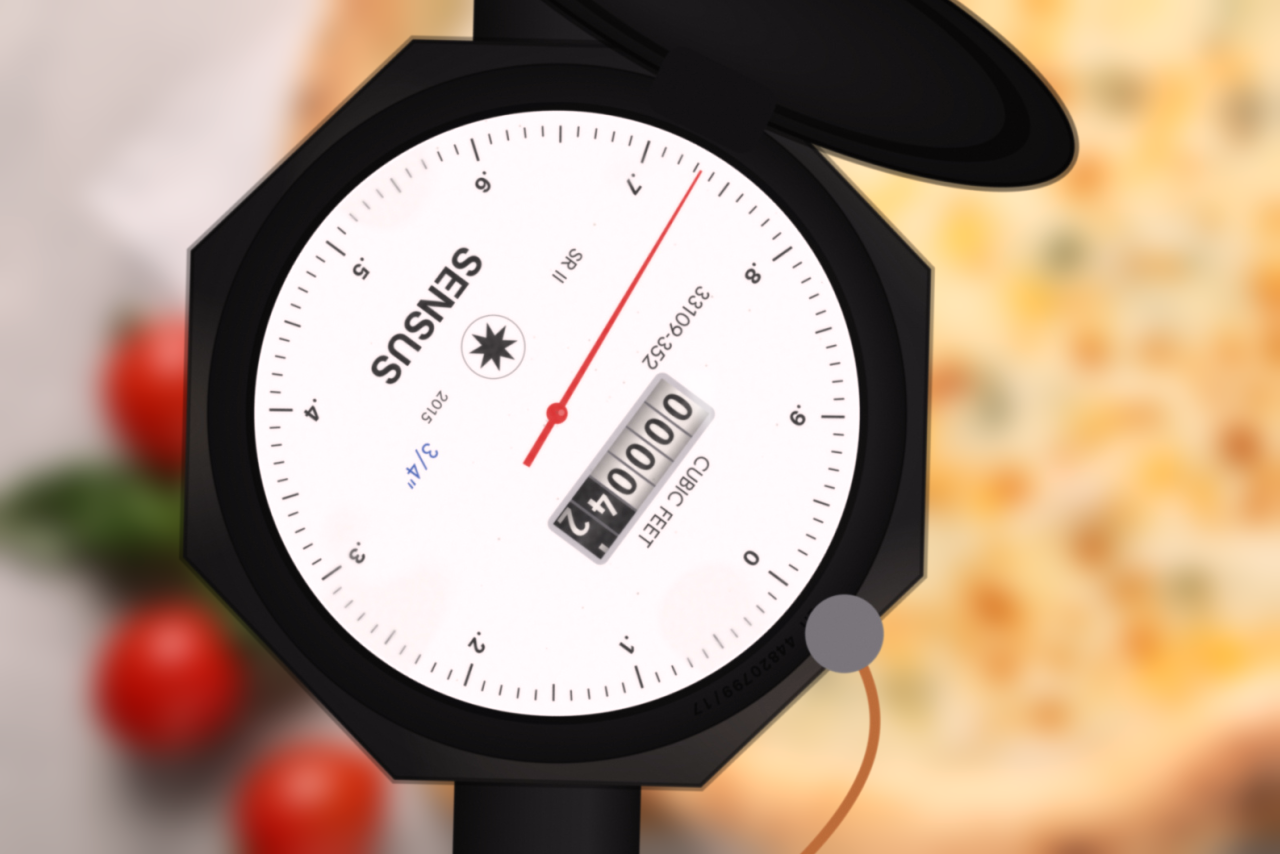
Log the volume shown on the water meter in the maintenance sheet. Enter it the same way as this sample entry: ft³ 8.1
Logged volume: ft³ 41.73
